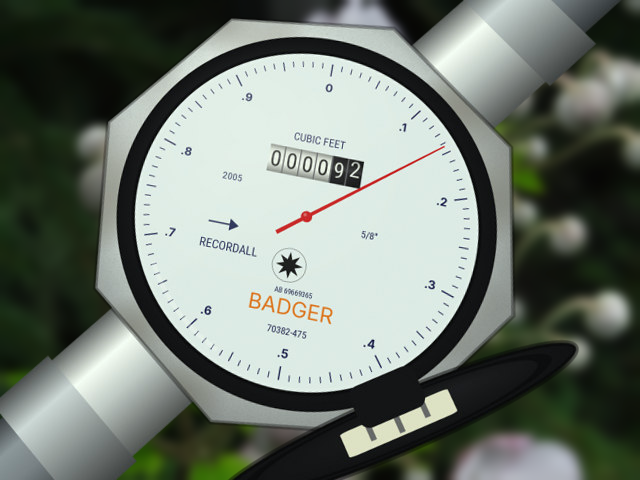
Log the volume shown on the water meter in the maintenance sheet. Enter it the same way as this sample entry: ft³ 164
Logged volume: ft³ 92.14
